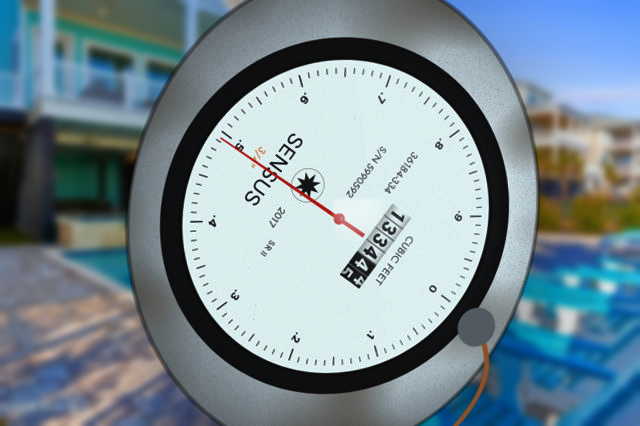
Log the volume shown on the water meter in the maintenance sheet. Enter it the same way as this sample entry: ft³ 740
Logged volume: ft³ 133444.49
